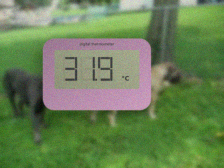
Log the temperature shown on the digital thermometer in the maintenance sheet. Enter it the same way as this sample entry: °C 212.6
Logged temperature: °C 31.9
